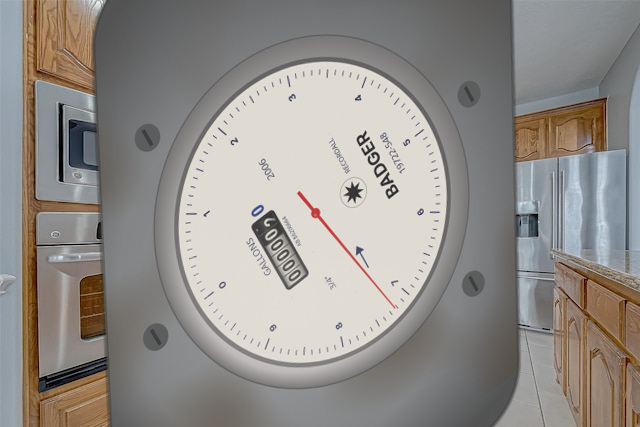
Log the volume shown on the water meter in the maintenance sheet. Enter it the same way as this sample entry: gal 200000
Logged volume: gal 17.2
